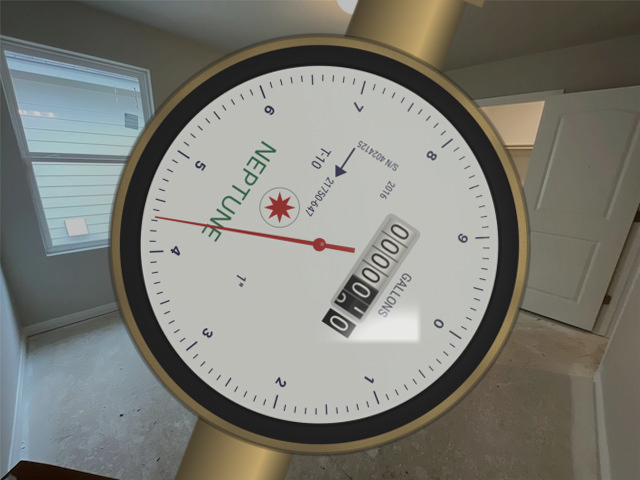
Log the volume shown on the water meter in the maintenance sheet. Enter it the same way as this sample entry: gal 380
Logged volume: gal 14.3
